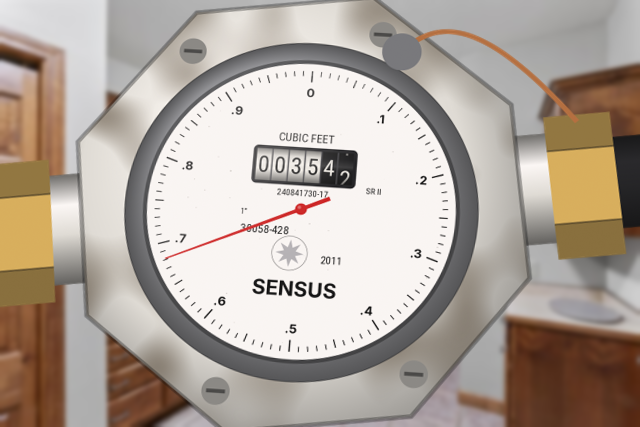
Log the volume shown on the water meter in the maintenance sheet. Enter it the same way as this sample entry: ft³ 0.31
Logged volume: ft³ 3541.68
